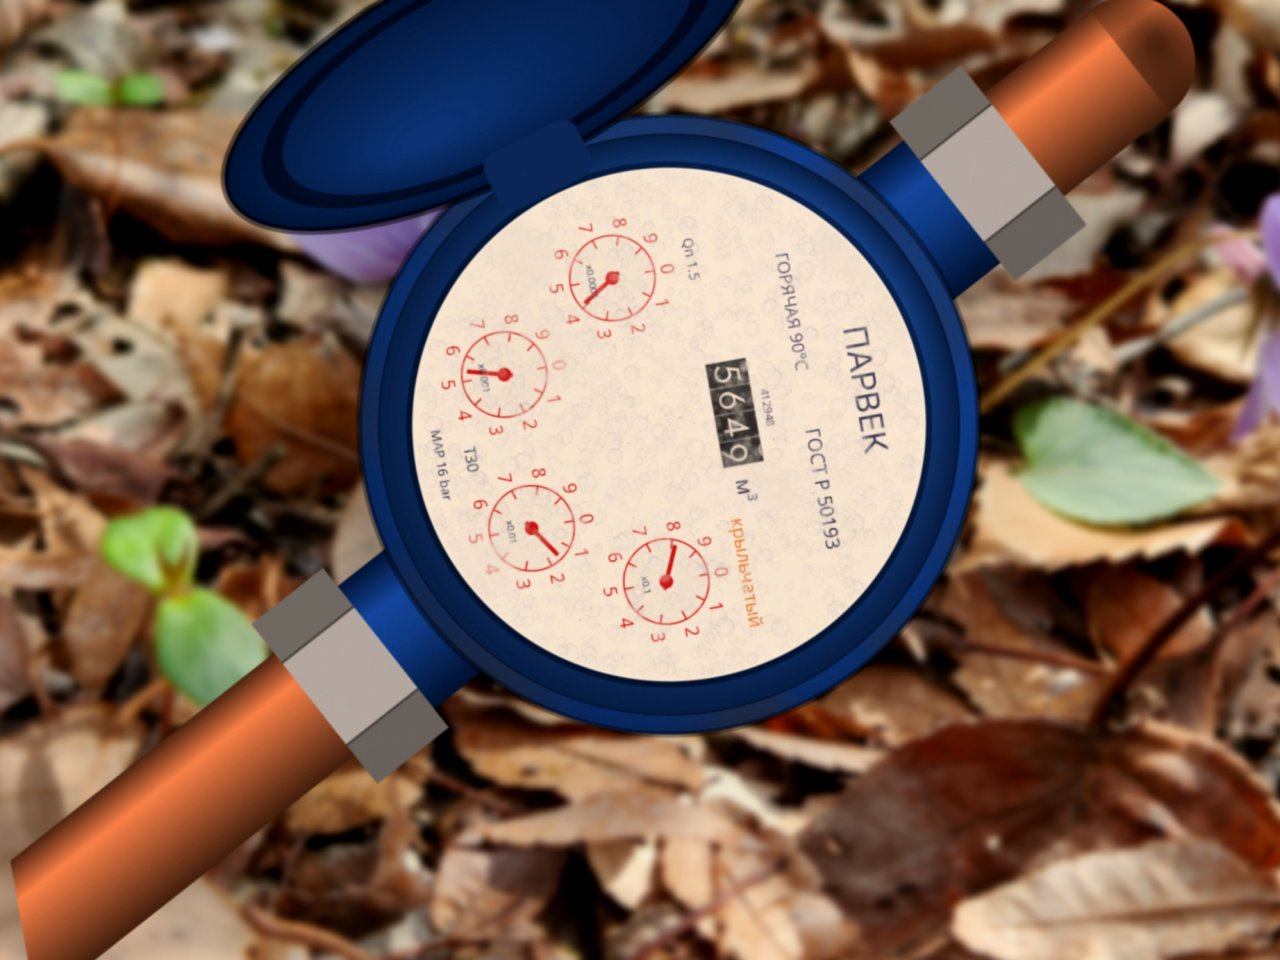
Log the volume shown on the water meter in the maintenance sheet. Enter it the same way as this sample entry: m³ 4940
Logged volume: m³ 5648.8154
